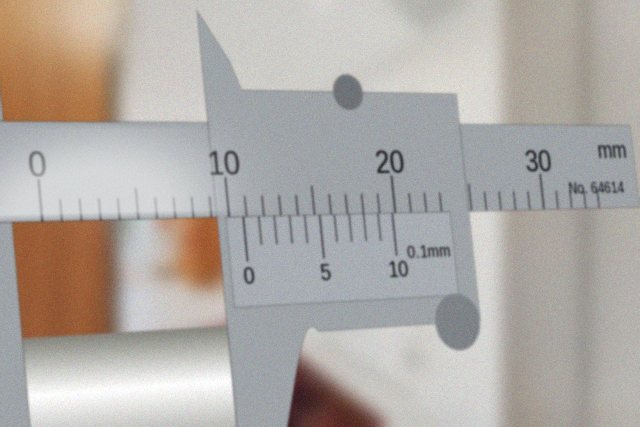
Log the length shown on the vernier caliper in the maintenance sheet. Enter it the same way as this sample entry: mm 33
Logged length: mm 10.8
